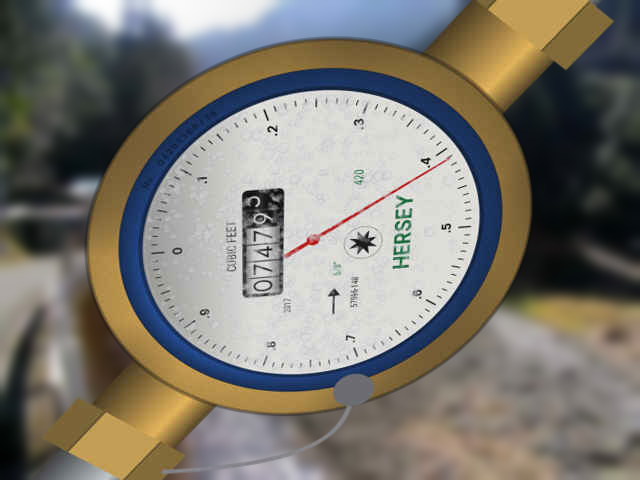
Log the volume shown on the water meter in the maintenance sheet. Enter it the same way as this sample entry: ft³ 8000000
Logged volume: ft³ 74795.41
